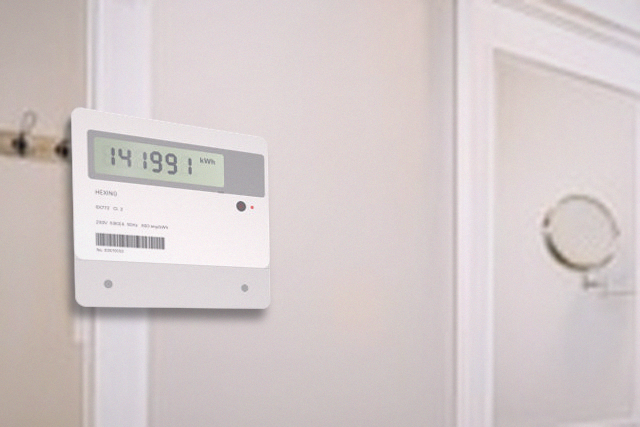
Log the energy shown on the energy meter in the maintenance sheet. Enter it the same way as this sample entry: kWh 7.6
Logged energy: kWh 141991
